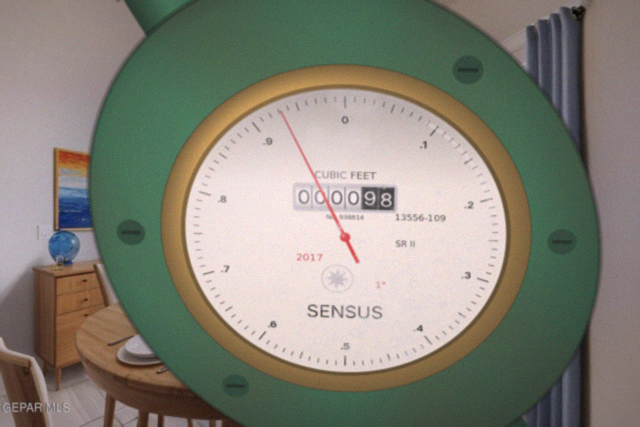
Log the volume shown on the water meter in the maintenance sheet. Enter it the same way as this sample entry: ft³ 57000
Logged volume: ft³ 97.93
